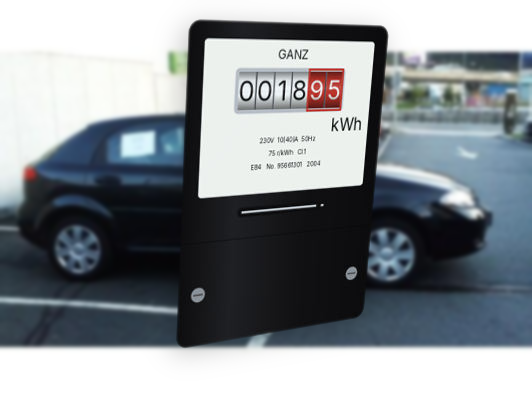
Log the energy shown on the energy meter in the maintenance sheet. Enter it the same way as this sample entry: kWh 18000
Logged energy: kWh 18.95
